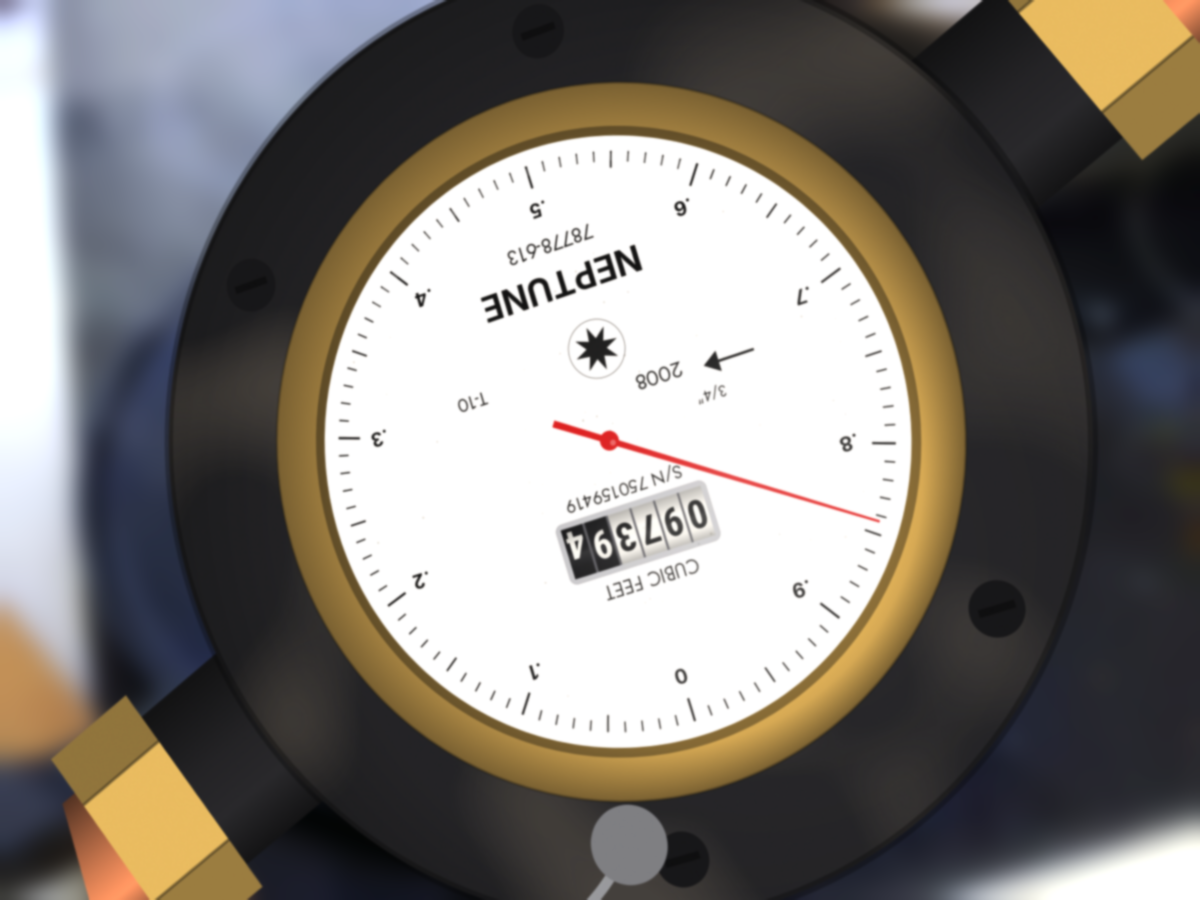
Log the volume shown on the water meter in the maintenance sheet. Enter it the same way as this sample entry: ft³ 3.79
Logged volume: ft³ 97393.84
